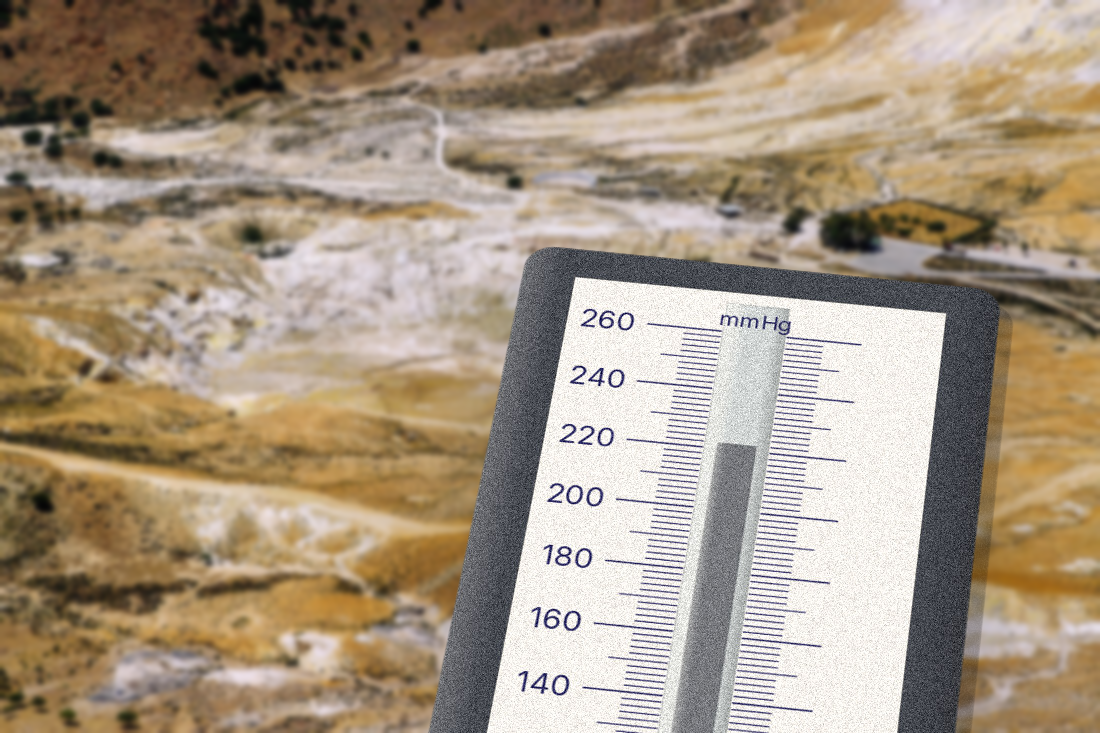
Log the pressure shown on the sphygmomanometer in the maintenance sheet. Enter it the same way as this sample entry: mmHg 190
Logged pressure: mmHg 222
